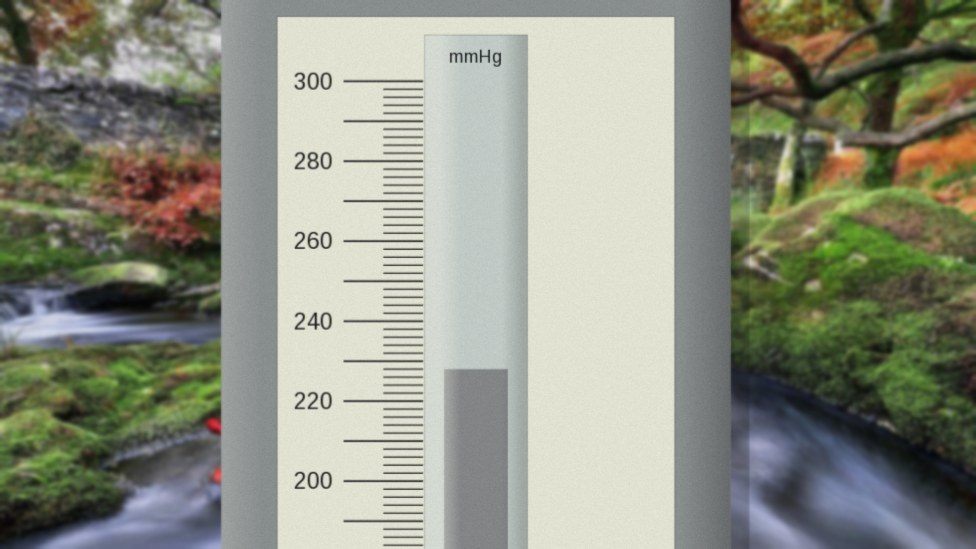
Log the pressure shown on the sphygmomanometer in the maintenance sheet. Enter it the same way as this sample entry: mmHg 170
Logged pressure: mmHg 228
